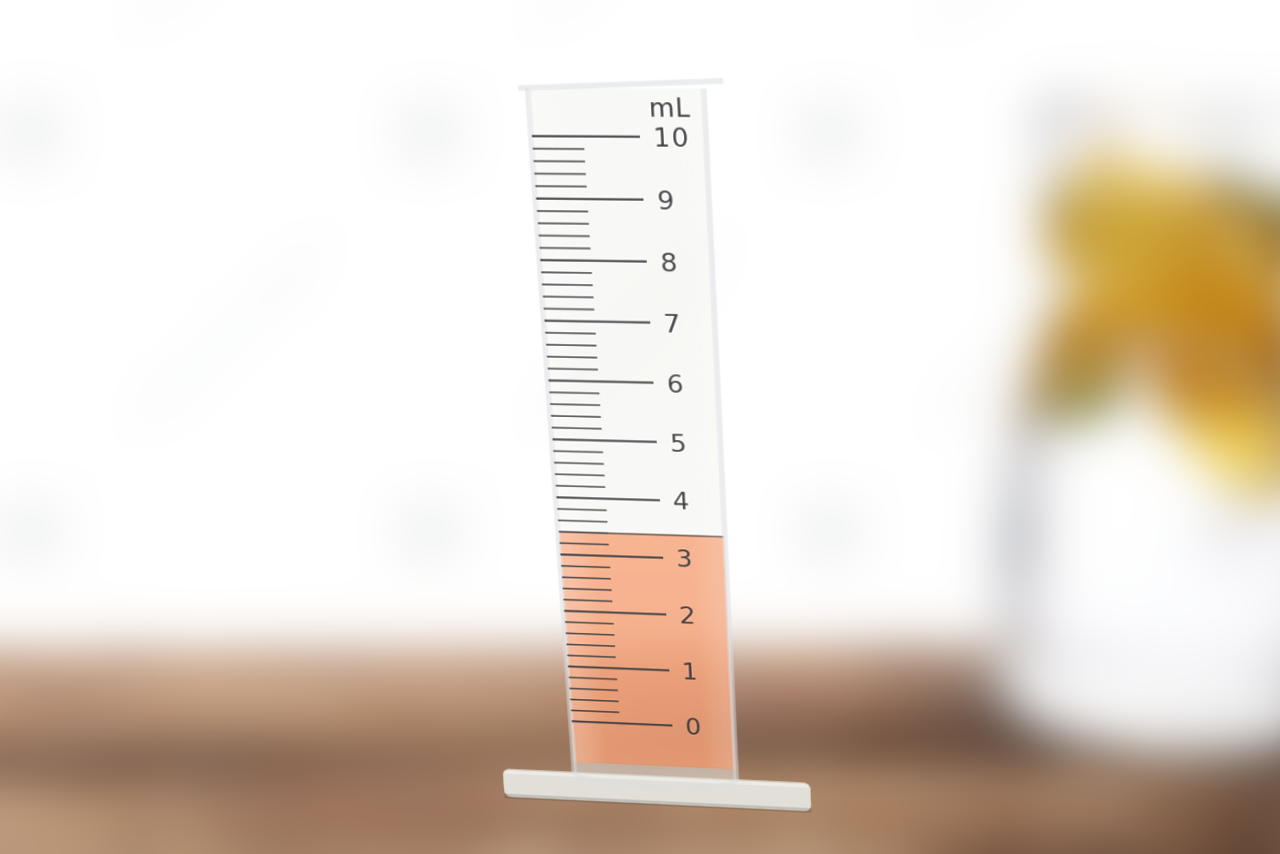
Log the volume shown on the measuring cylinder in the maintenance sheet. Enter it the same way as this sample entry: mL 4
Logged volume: mL 3.4
